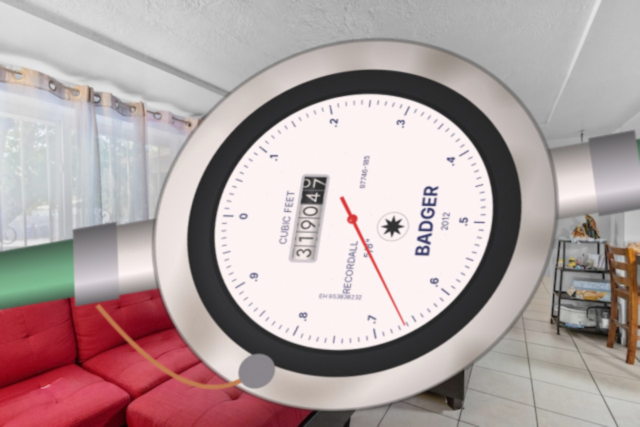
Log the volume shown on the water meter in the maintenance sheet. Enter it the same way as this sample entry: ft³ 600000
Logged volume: ft³ 319046.66
